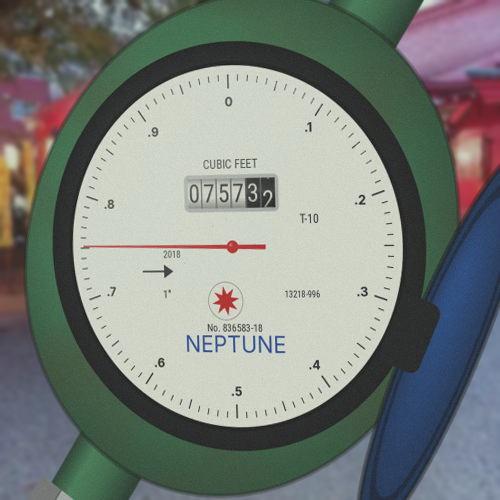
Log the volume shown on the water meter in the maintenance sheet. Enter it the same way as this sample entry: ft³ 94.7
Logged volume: ft³ 75731.75
